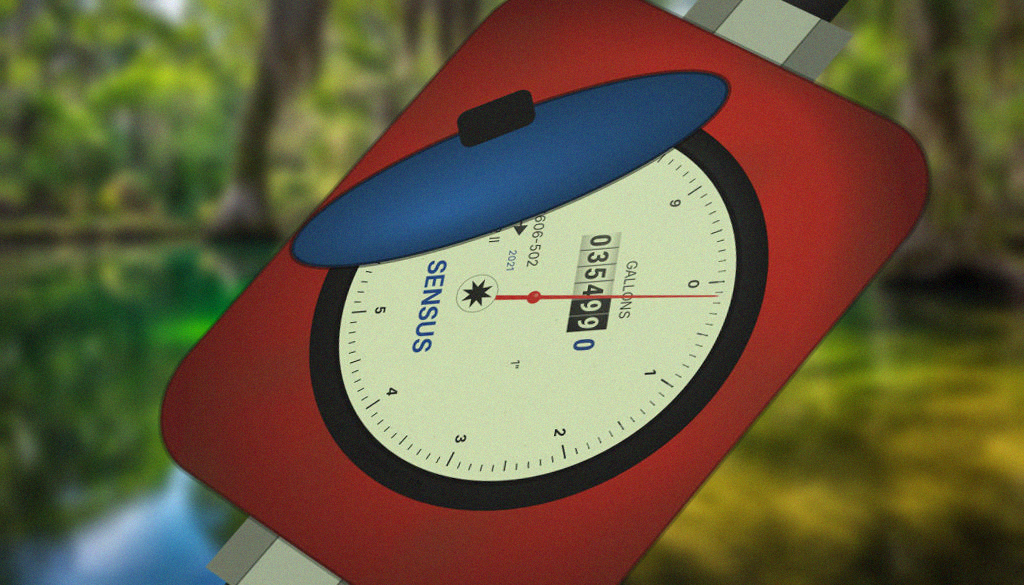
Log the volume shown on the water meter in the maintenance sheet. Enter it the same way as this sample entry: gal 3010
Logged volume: gal 354990.1
